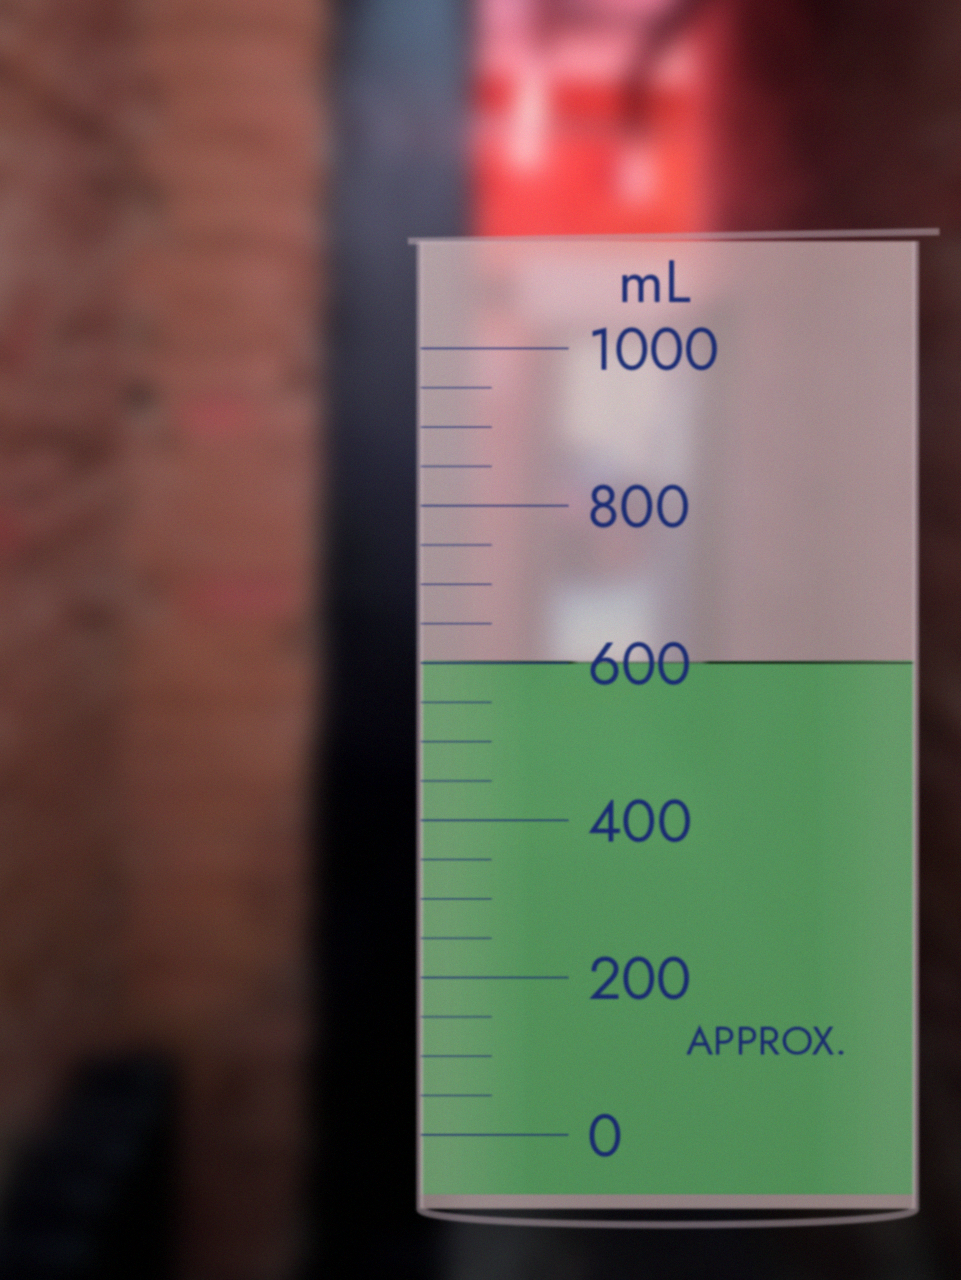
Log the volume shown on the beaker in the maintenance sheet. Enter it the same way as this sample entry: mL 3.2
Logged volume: mL 600
